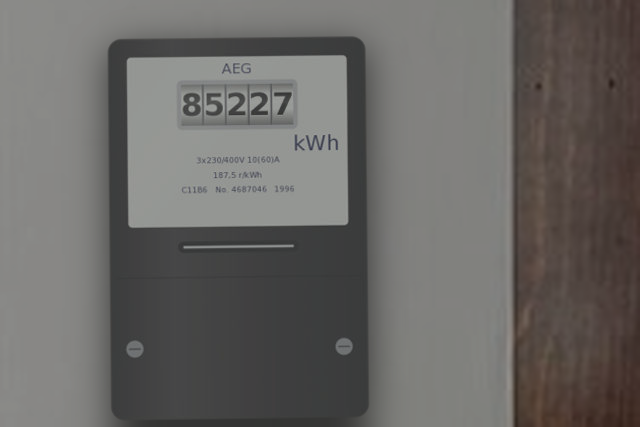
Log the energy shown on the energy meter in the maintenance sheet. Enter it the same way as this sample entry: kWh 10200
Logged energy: kWh 85227
